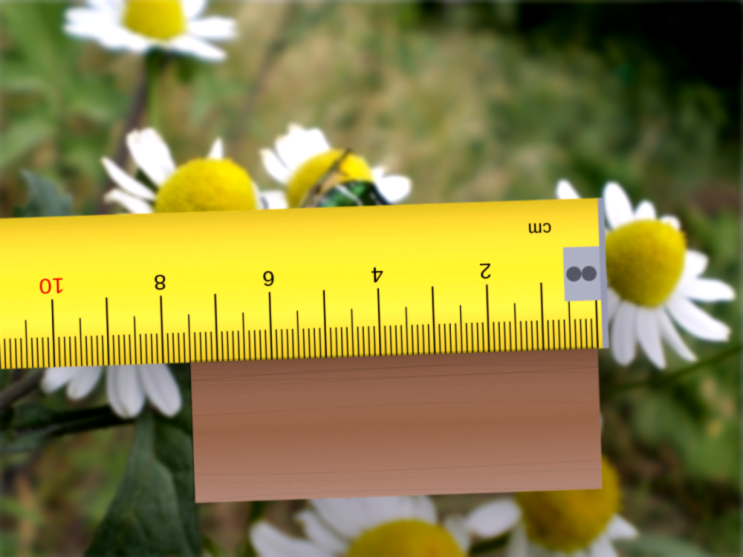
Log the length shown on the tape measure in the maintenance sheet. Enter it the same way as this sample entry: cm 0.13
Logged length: cm 7.5
